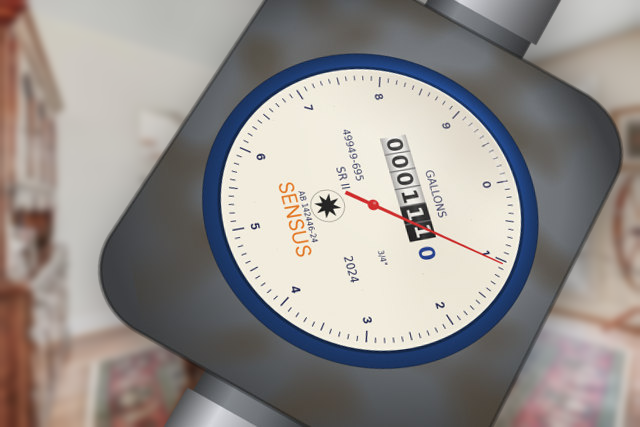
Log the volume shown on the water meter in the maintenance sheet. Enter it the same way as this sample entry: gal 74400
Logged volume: gal 1111.0
